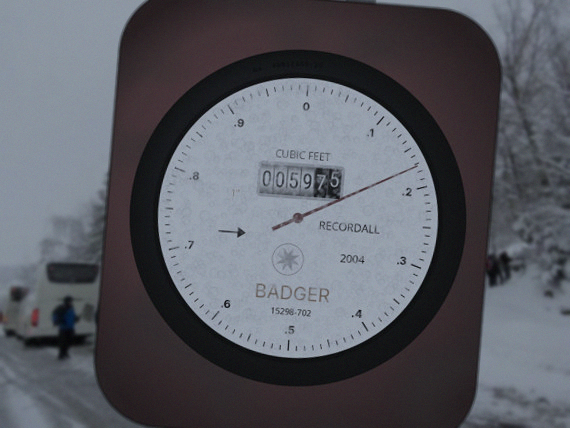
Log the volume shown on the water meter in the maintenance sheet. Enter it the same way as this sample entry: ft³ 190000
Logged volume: ft³ 5975.17
